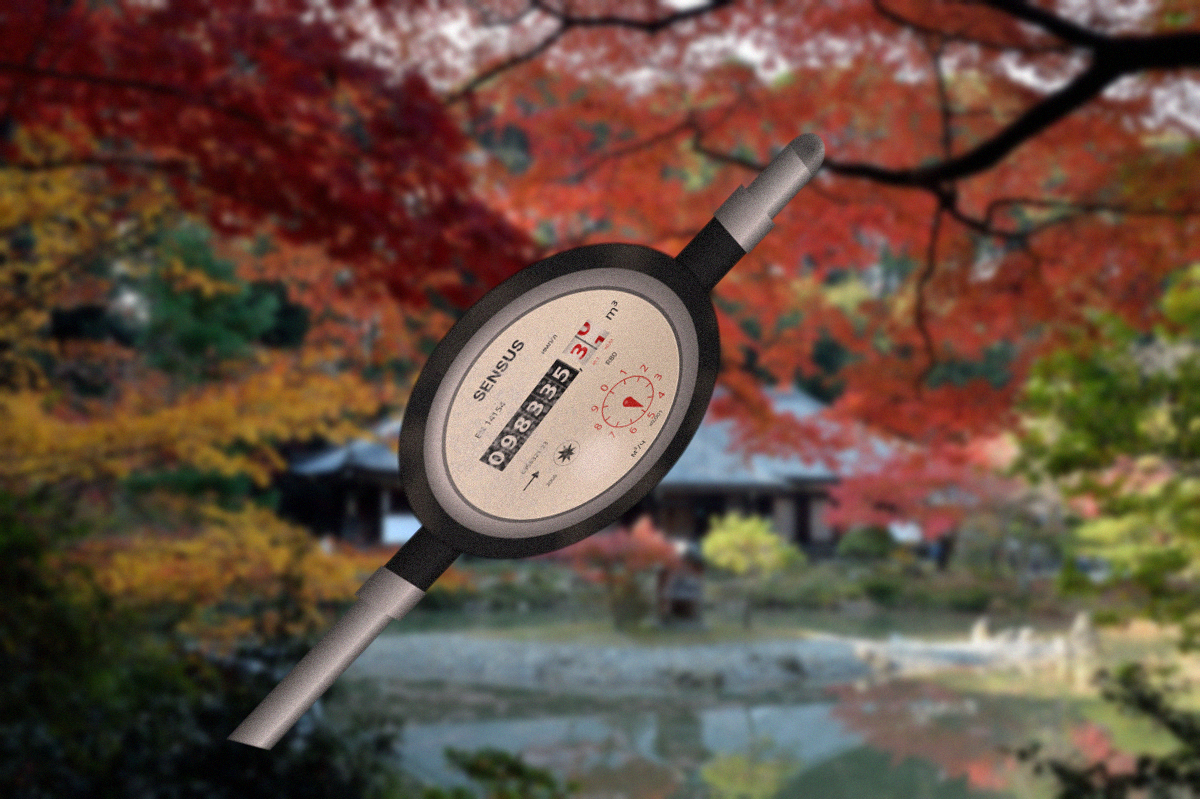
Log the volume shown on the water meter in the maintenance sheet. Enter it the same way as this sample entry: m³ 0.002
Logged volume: m³ 98335.304
